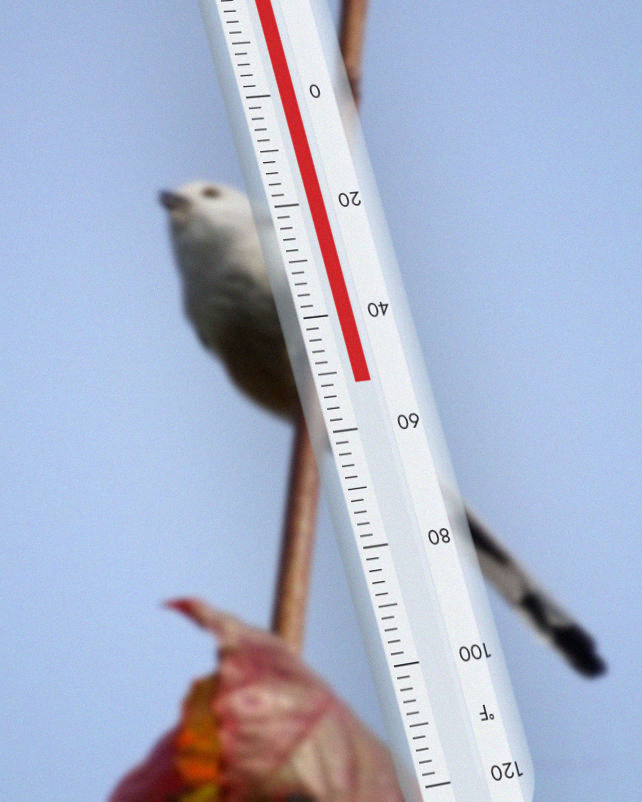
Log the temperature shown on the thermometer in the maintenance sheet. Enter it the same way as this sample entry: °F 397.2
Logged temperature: °F 52
